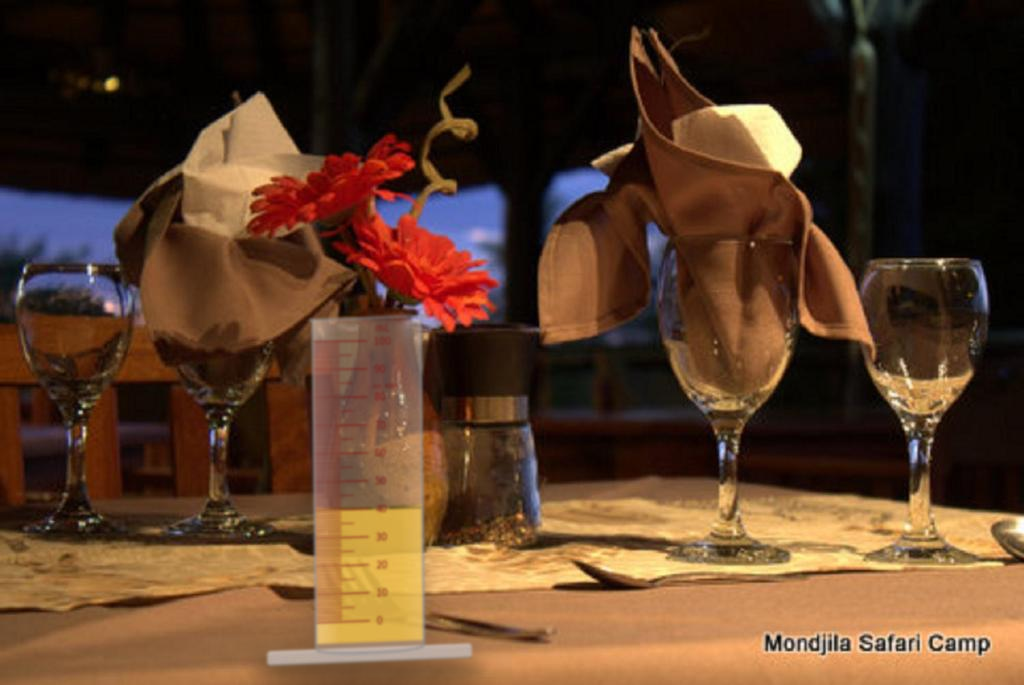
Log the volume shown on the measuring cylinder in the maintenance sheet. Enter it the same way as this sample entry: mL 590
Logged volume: mL 40
